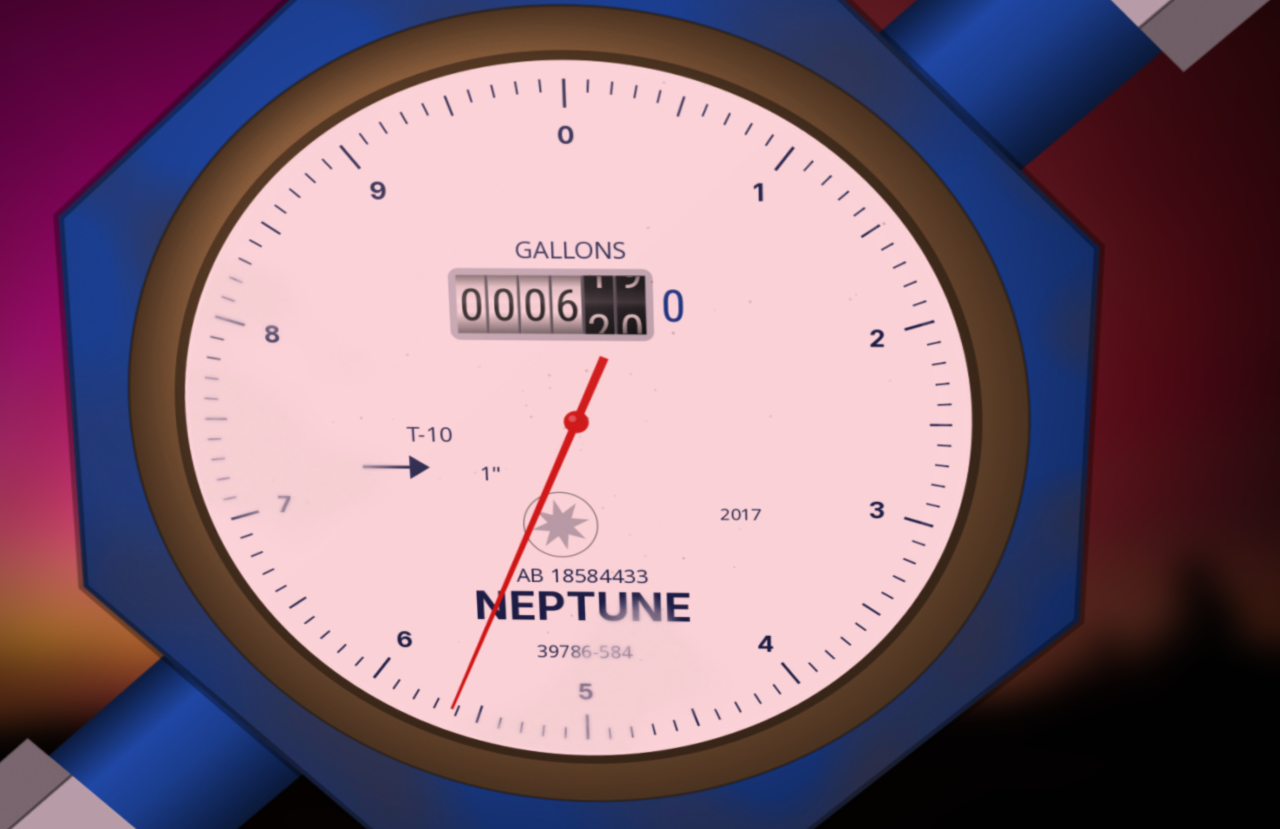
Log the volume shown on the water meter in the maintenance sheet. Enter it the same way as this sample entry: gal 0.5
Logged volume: gal 6195.6
